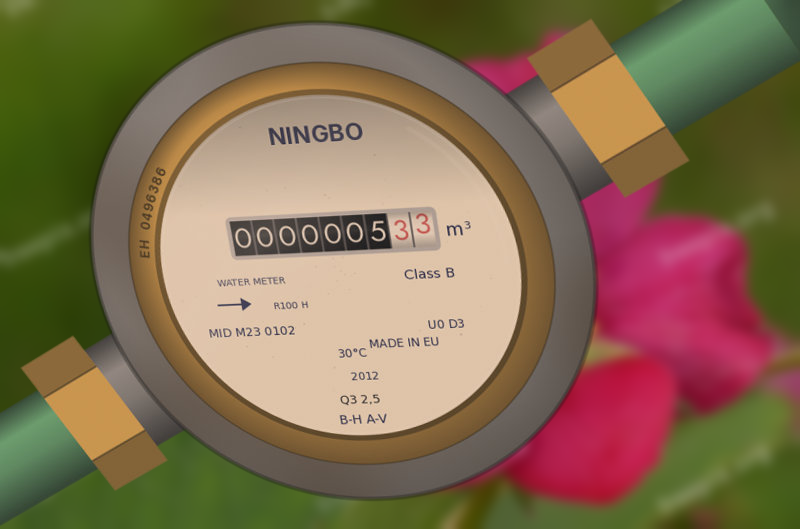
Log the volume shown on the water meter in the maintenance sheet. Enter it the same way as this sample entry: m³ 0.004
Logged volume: m³ 5.33
